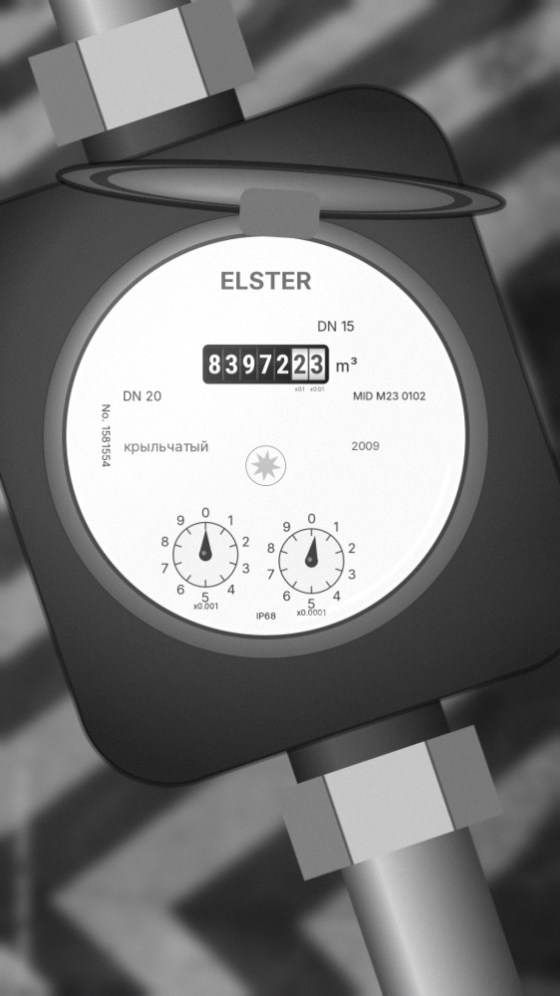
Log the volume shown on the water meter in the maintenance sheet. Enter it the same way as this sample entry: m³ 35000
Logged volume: m³ 83972.2300
